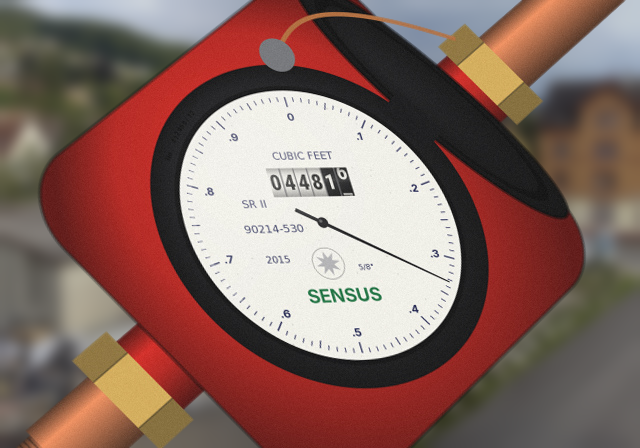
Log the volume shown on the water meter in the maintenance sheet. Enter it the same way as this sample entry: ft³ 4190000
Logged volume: ft³ 44816.33
